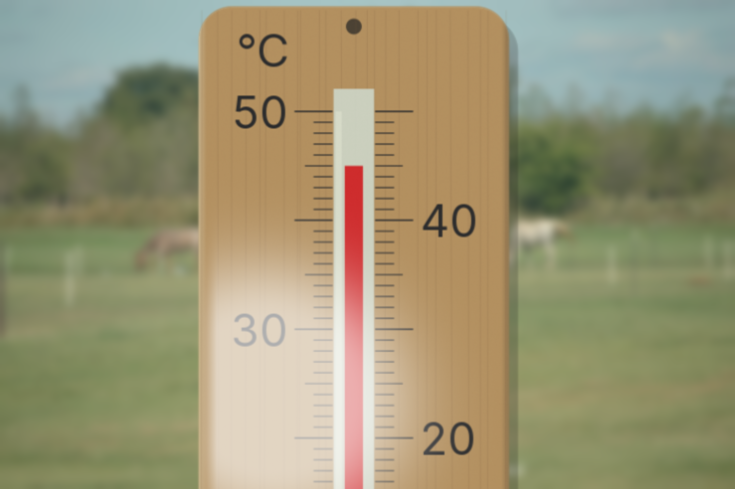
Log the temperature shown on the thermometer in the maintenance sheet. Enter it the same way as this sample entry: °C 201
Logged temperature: °C 45
